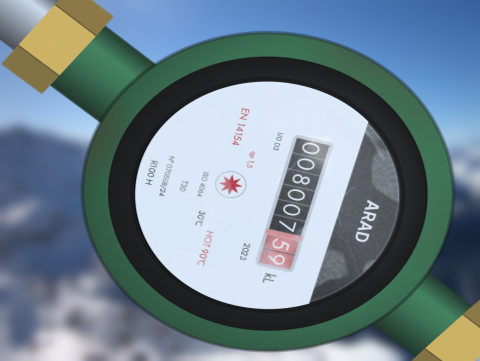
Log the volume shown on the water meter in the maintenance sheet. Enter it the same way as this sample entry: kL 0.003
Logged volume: kL 8007.59
